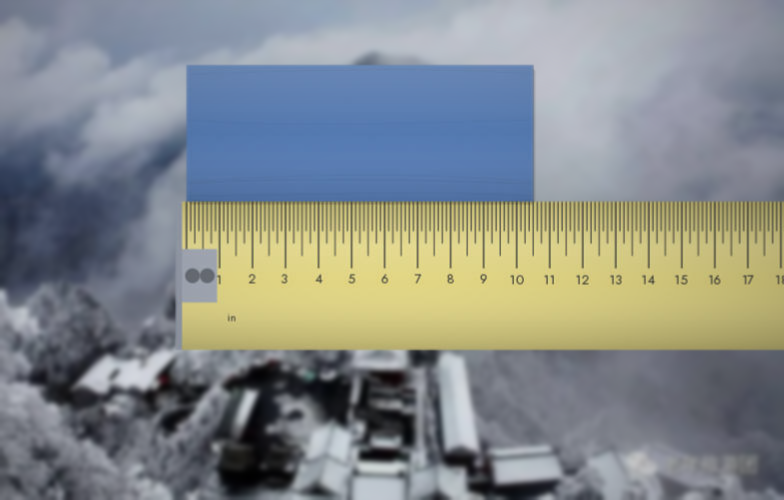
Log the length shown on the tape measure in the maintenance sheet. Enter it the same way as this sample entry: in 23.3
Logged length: in 10.5
